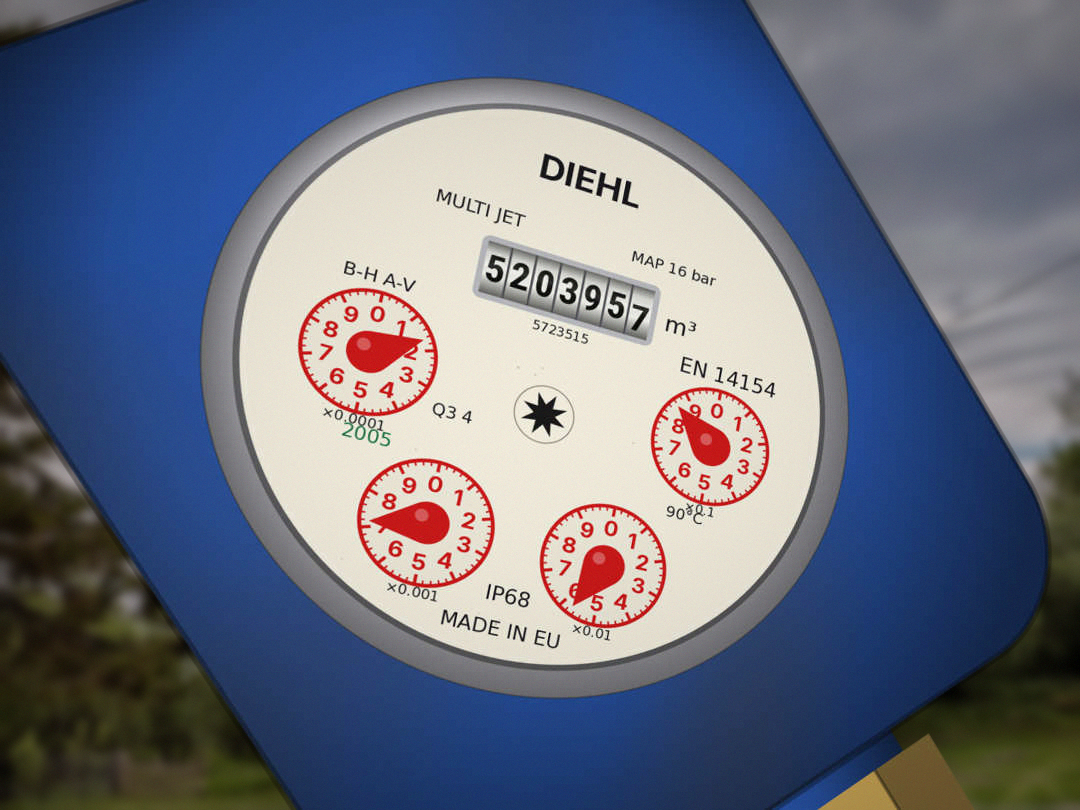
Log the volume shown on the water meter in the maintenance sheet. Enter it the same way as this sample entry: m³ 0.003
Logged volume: m³ 5203956.8571
